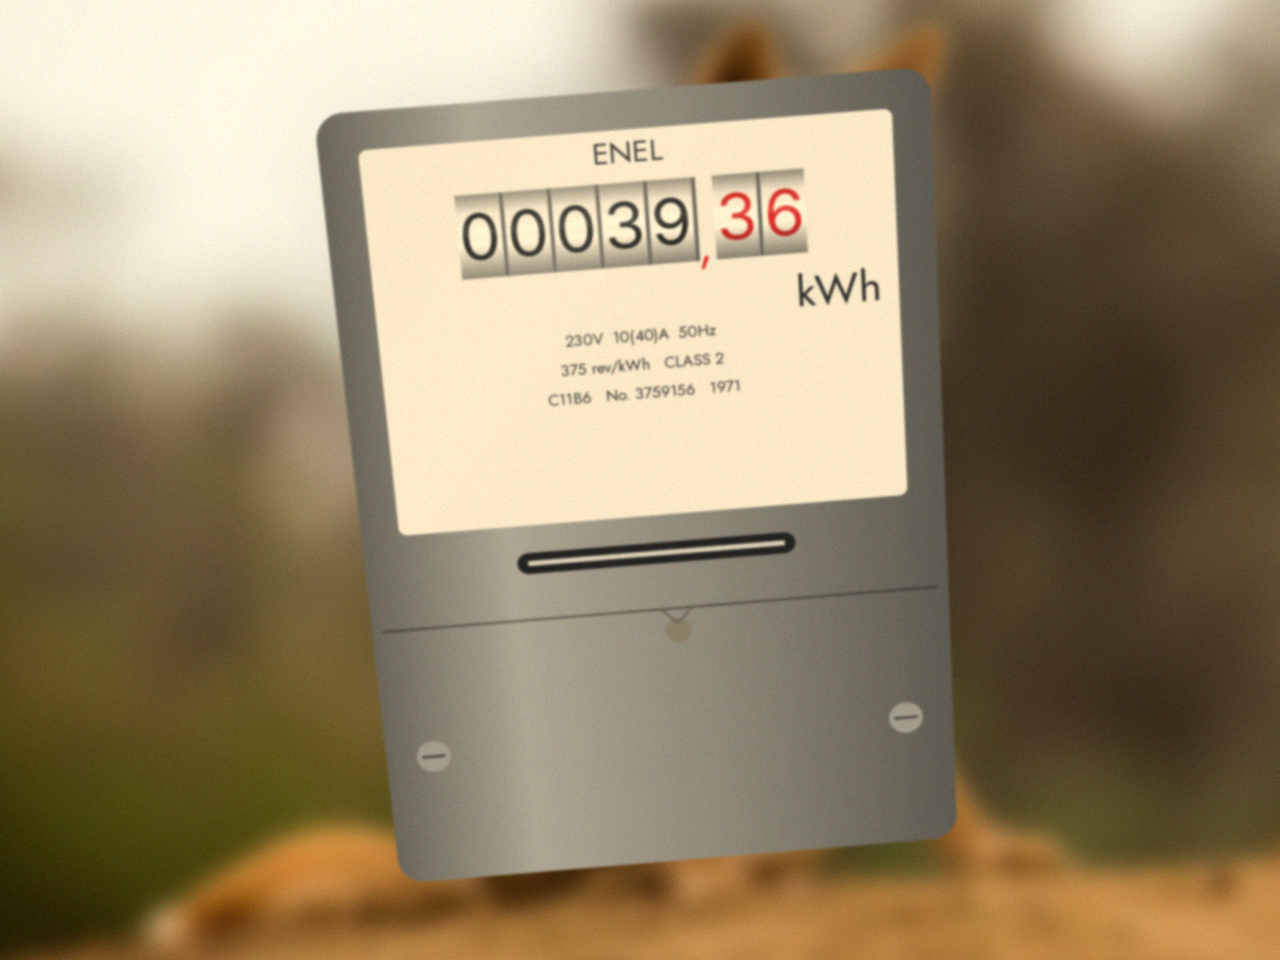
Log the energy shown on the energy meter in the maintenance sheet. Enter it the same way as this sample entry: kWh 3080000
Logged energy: kWh 39.36
